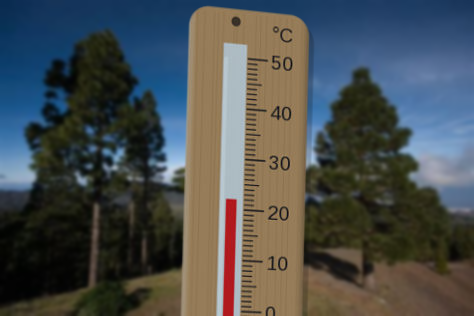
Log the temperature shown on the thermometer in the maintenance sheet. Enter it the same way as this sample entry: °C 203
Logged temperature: °C 22
